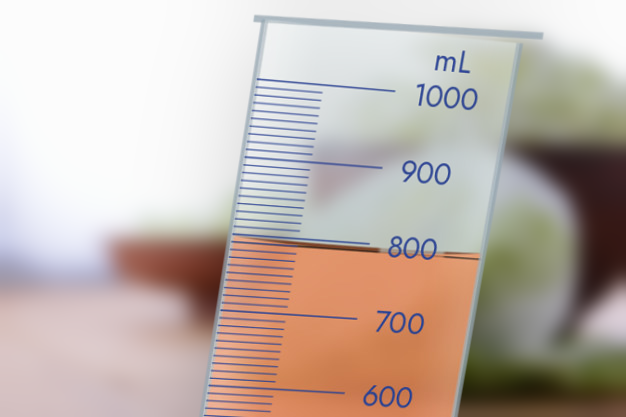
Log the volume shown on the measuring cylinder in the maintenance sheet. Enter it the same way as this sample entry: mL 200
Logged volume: mL 790
